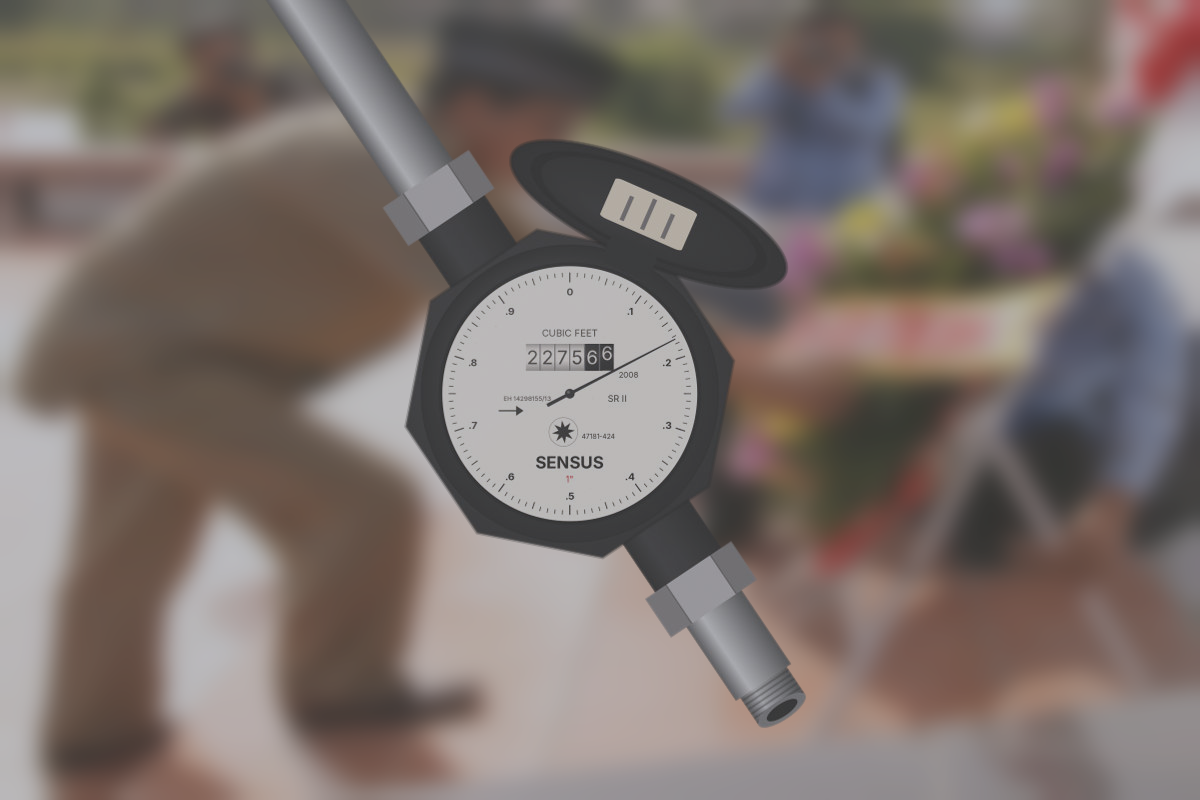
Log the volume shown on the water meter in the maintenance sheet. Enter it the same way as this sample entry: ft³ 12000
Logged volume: ft³ 227566.17
